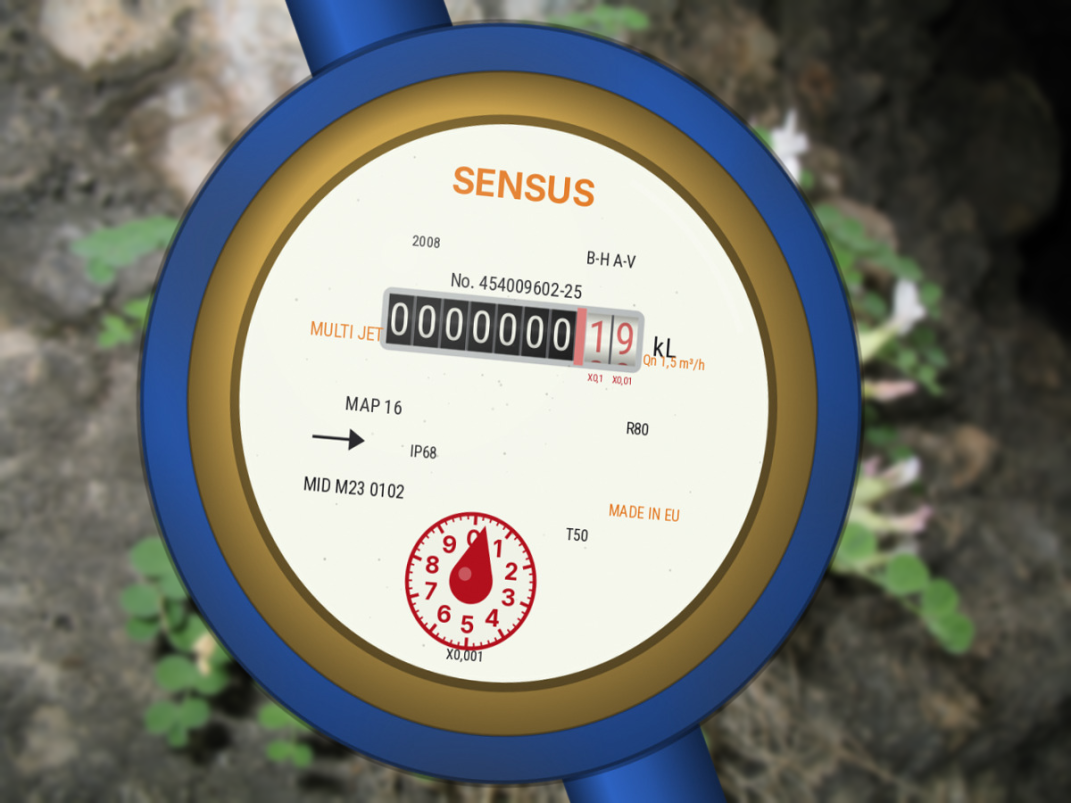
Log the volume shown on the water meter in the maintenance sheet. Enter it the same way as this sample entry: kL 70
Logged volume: kL 0.190
